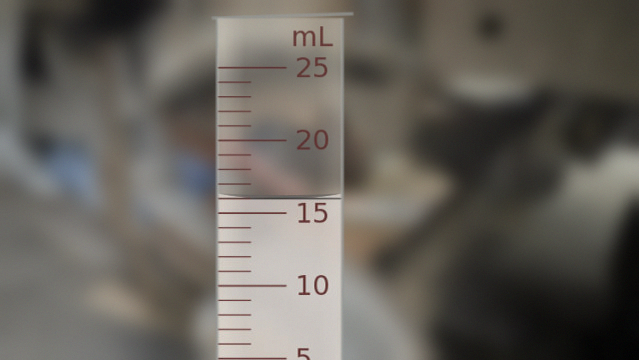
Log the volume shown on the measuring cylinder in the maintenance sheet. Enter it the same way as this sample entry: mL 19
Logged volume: mL 16
